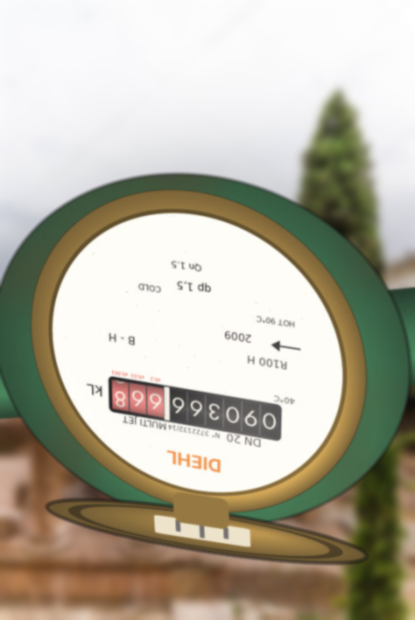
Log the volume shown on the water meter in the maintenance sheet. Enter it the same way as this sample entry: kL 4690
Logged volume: kL 90366.668
